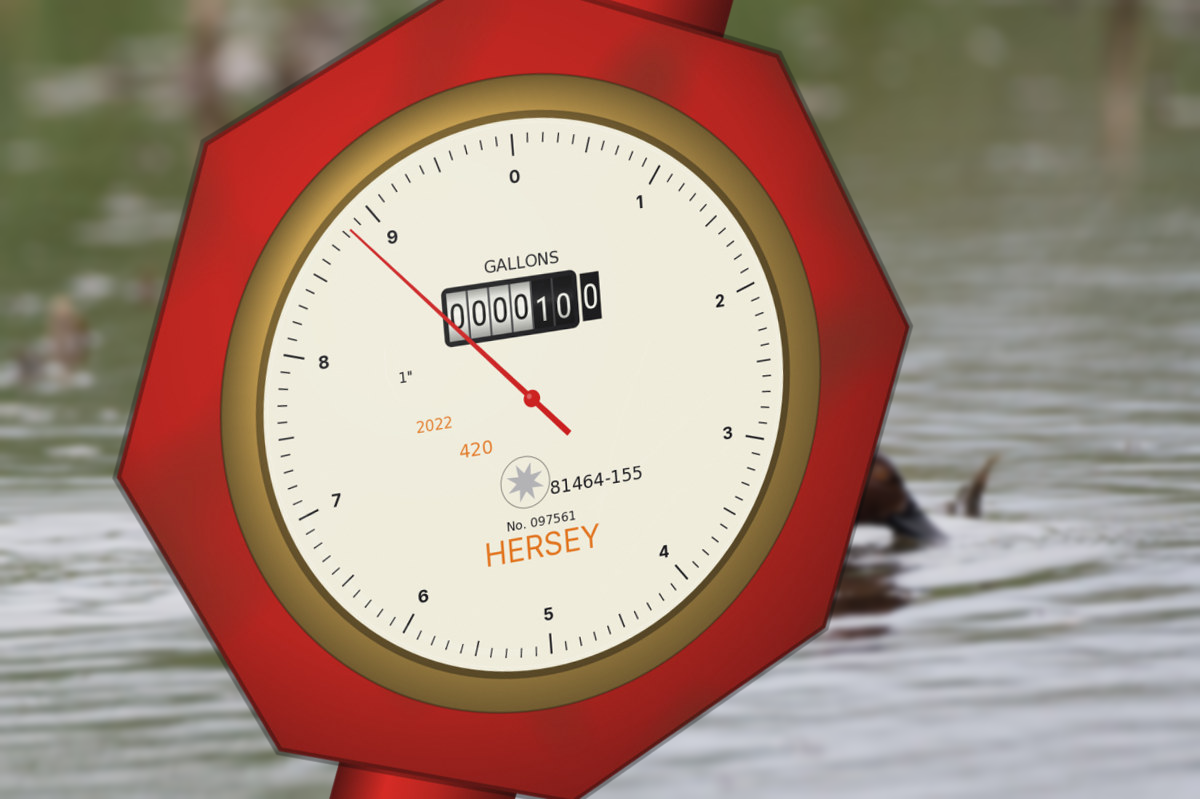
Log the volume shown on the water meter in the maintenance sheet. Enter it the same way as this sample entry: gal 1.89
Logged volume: gal 98.8
